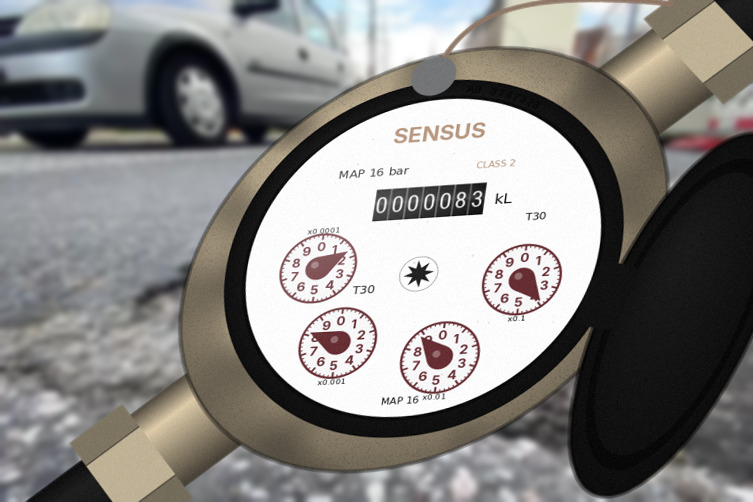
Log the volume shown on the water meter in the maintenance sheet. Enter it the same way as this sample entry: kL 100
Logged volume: kL 83.3881
